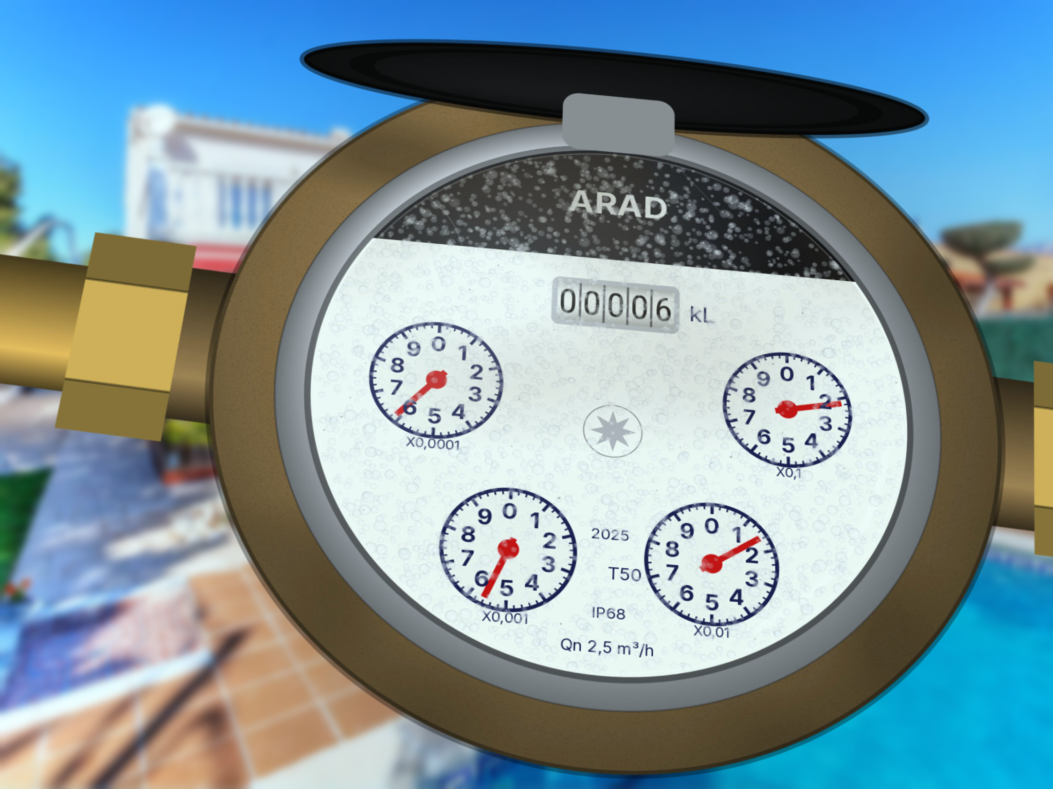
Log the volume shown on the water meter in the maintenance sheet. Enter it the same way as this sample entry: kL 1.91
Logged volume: kL 6.2156
